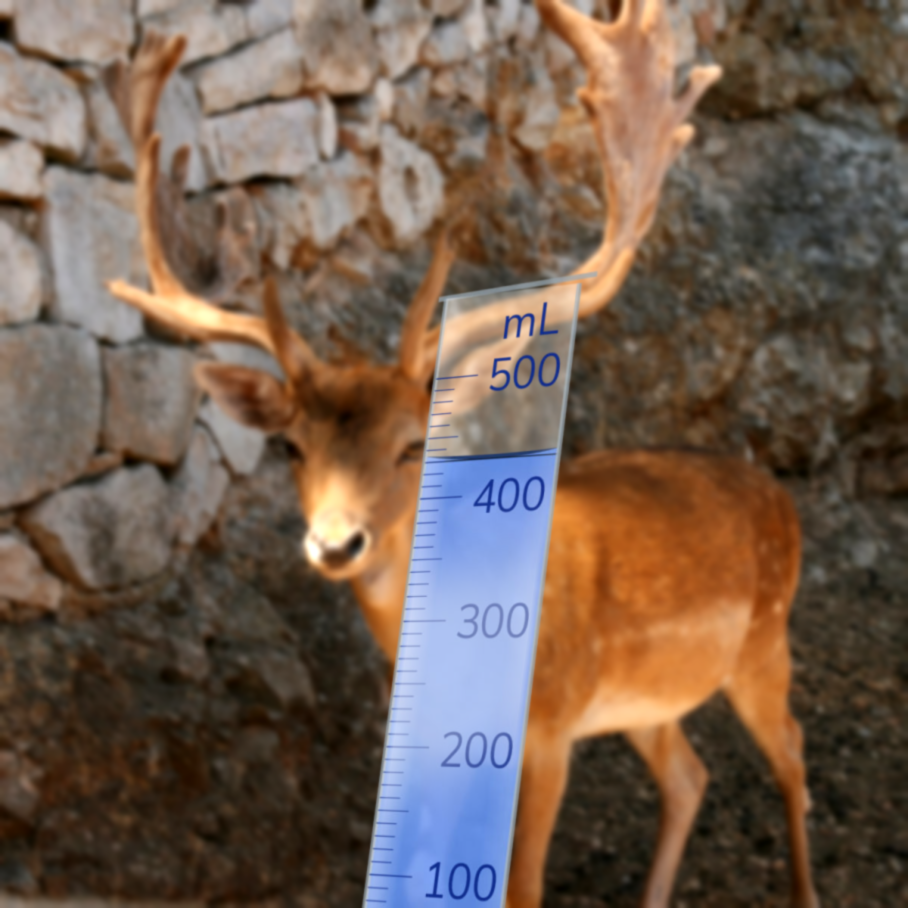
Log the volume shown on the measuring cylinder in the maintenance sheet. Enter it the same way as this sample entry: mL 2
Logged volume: mL 430
